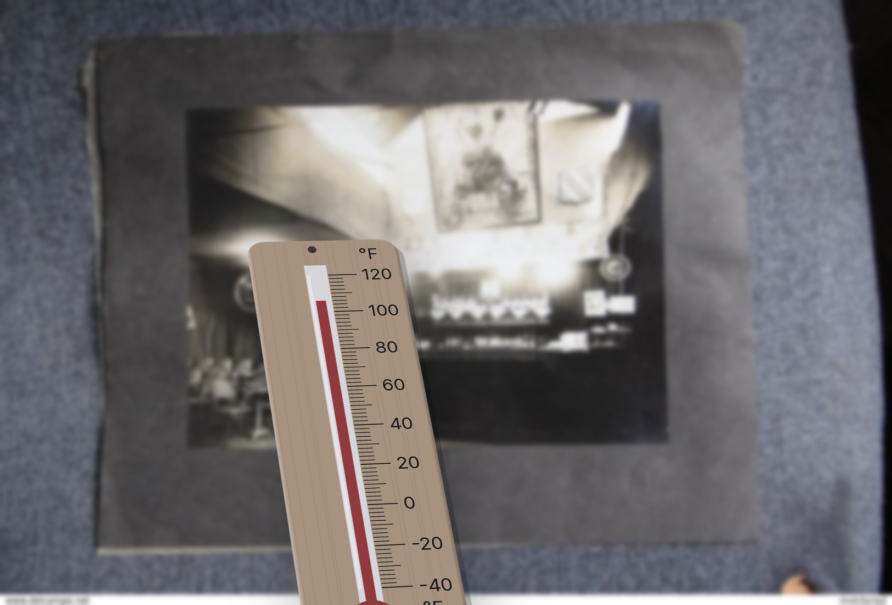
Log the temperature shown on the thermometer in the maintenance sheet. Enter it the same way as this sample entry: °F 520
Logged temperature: °F 106
